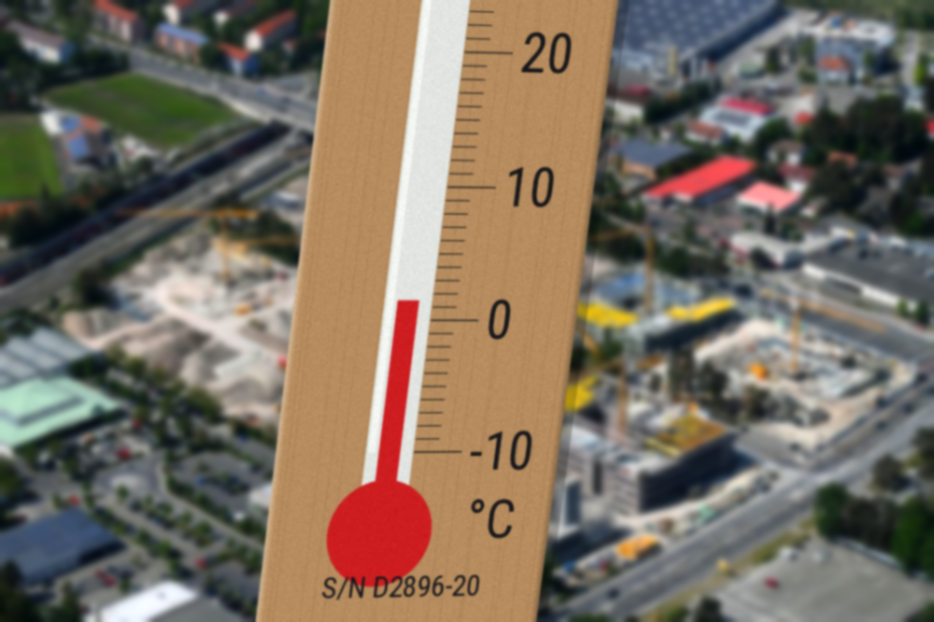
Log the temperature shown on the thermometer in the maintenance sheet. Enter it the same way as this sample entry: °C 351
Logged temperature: °C 1.5
